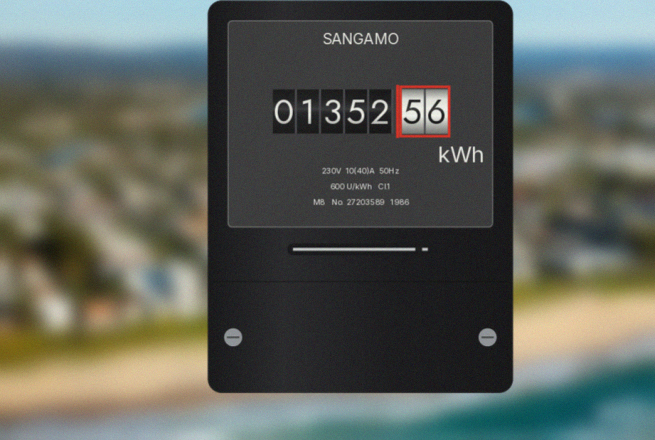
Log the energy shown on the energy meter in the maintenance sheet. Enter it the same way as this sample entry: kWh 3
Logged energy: kWh 1352.56
